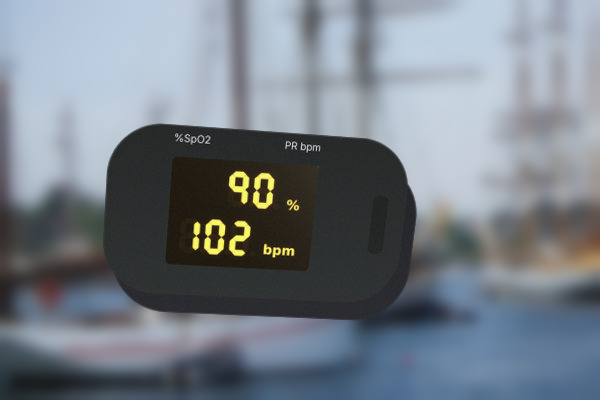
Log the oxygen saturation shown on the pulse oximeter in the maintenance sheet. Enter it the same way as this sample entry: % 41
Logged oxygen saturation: % 90
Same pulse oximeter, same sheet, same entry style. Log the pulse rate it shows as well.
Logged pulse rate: bpm 102
